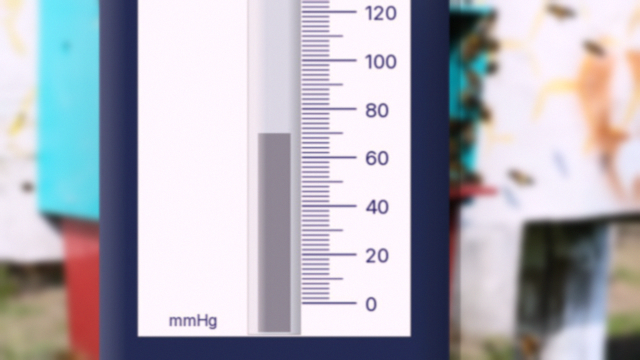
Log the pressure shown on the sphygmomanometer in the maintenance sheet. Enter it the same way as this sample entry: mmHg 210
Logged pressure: mmHg 70
